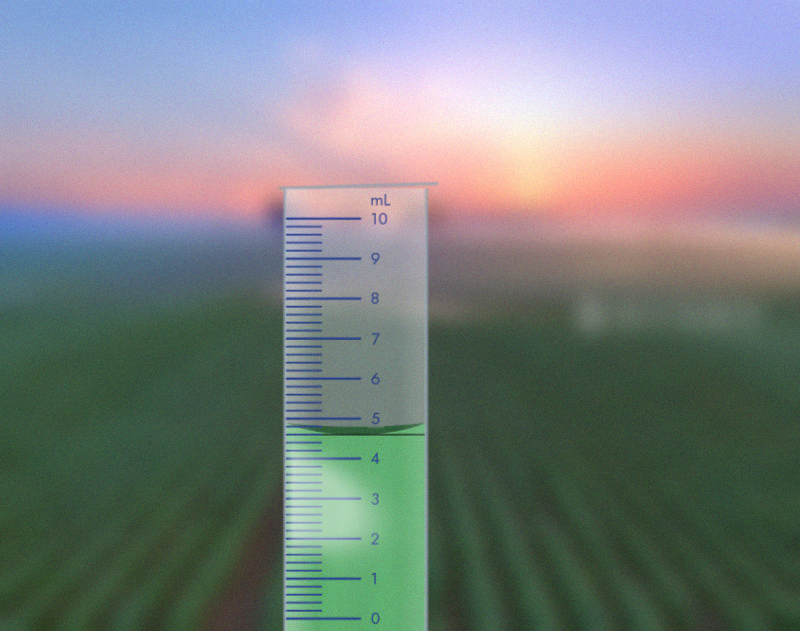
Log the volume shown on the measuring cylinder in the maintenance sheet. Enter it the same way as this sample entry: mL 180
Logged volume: mL 4.6
